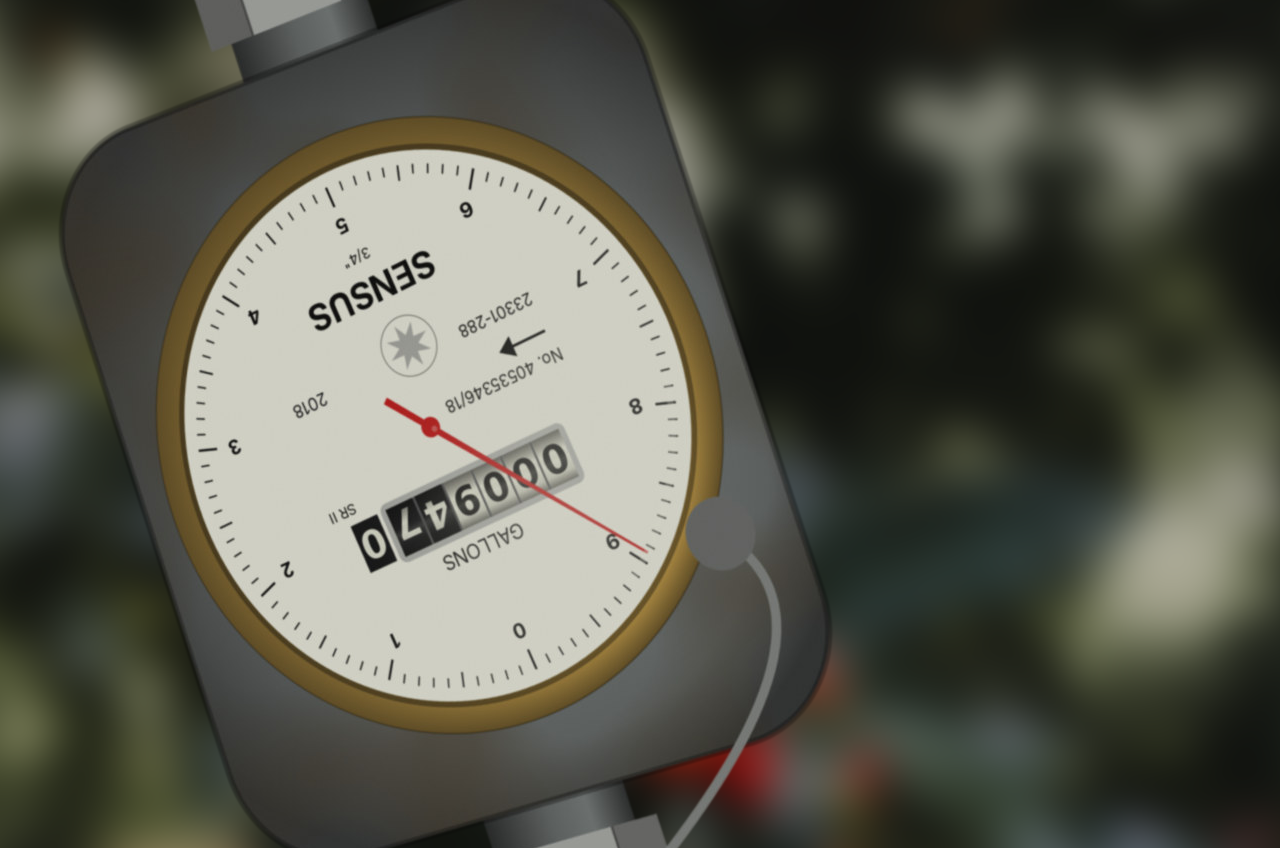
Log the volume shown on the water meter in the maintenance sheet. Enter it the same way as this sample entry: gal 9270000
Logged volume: gal 9468.9
